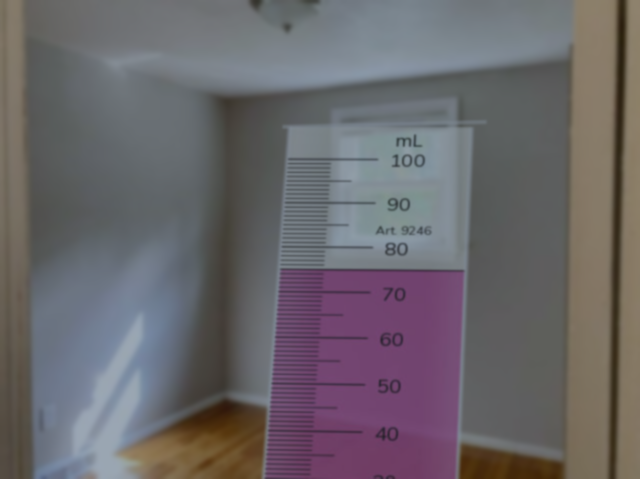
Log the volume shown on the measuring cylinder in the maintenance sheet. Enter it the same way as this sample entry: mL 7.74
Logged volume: mL 75
